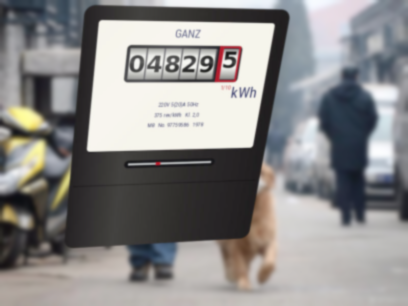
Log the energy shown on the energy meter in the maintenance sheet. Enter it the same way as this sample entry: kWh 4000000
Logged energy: kWh 4829.5
